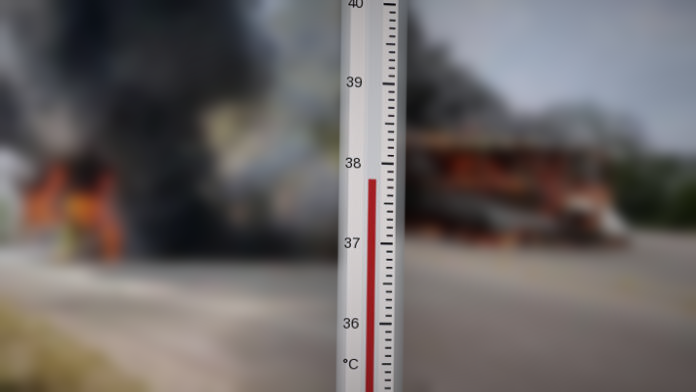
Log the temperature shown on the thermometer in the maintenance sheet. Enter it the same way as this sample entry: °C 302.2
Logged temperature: °C 37.8
